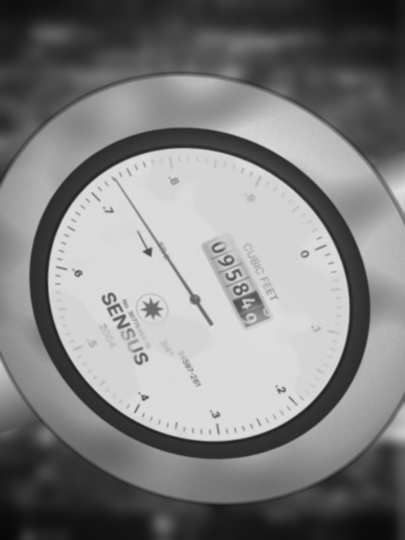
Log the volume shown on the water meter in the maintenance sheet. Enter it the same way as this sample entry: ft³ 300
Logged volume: ft³ 95848.73
